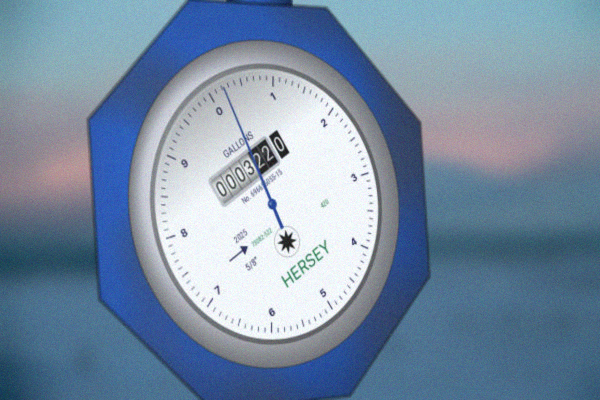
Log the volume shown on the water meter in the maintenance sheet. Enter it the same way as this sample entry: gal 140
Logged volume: gal 3220.2
